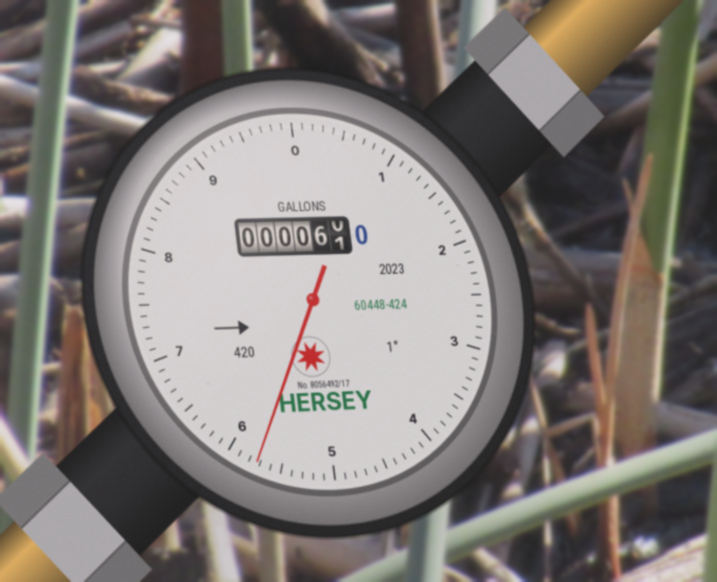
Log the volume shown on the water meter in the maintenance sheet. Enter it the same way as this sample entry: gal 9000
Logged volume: gal 605.7
